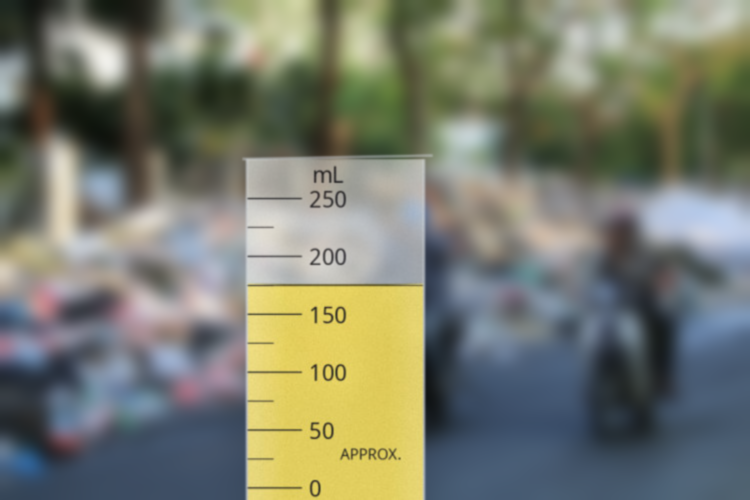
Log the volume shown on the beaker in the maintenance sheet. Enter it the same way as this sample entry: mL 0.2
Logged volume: mL 175
